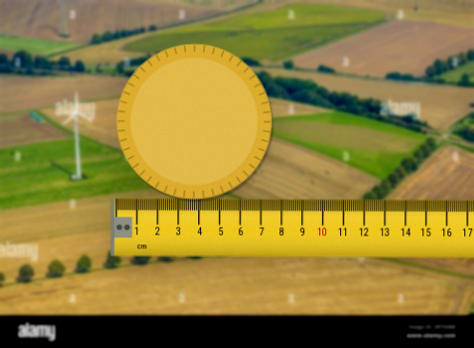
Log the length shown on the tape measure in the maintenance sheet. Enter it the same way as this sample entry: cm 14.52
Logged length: cm 7.5
